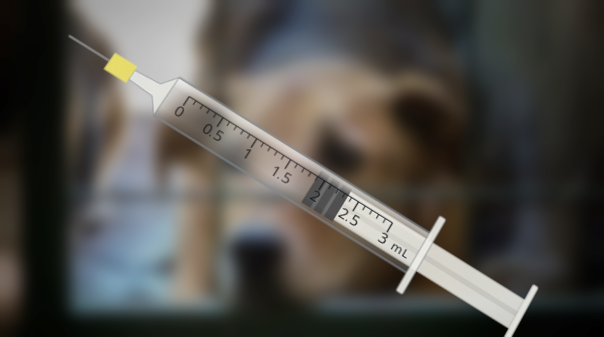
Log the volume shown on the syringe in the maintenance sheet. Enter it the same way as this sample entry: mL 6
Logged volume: mL 1.9
